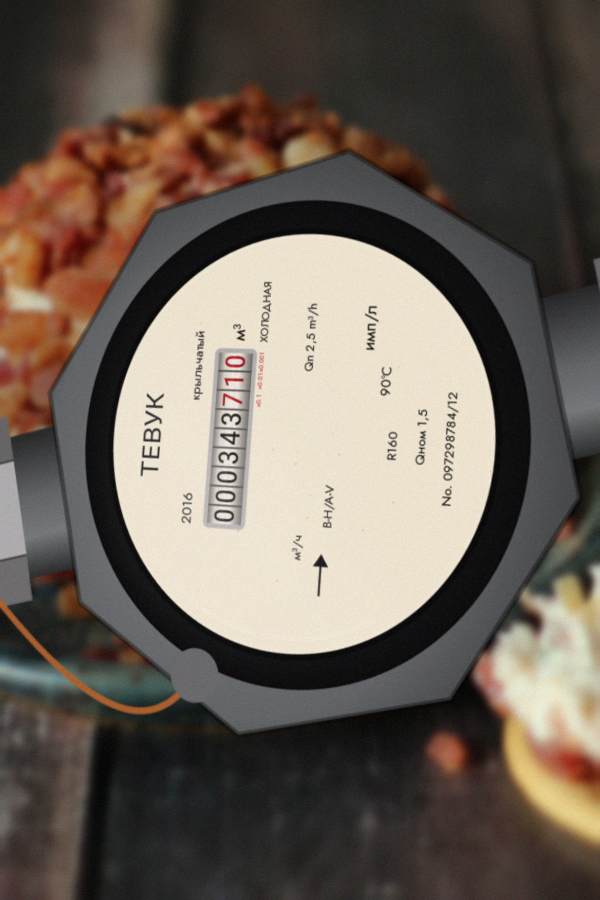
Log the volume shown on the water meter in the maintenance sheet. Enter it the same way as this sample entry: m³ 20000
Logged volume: m³ 343.710
